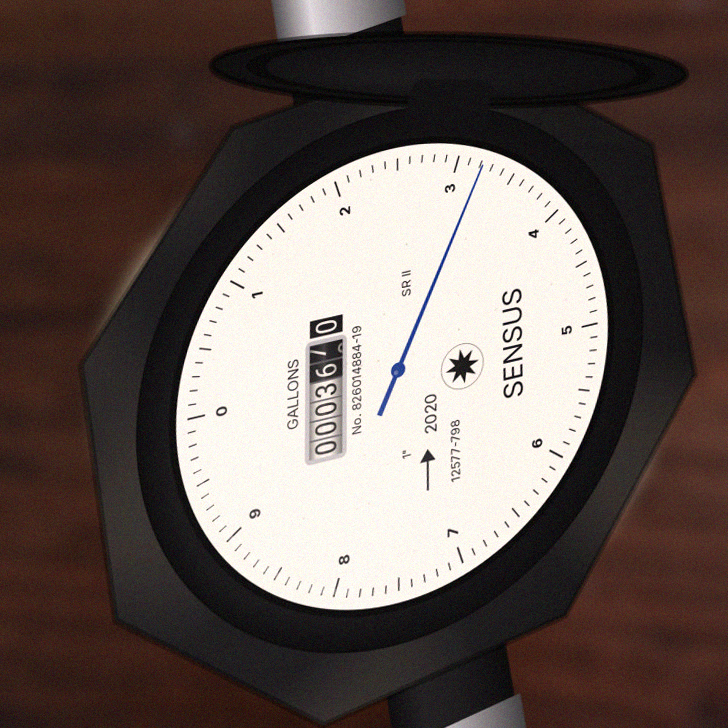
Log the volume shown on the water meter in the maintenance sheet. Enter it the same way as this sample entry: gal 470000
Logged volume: gal 3673.2
